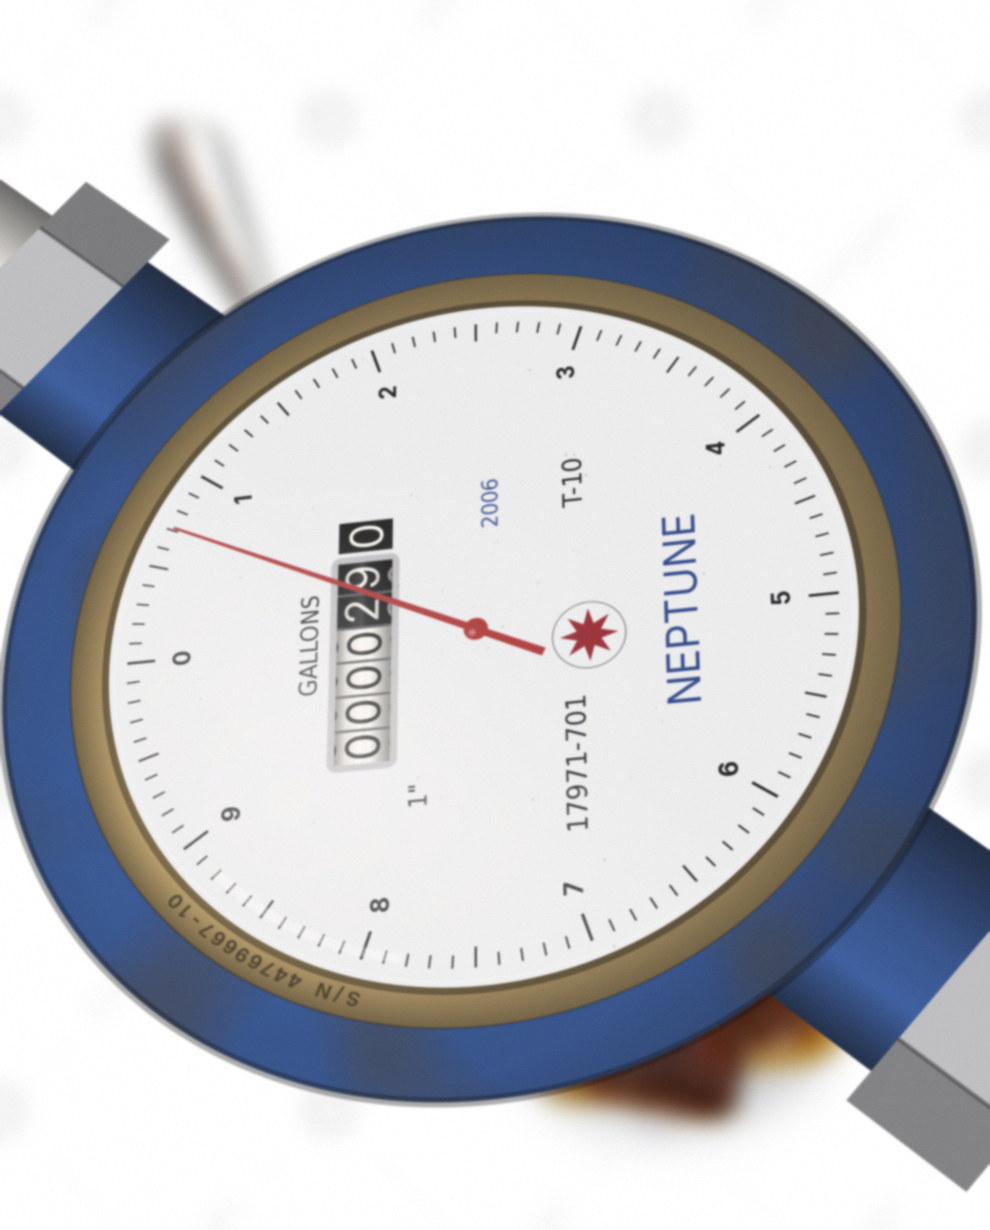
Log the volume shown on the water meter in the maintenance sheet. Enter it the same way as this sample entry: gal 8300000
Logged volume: gal 290.7
